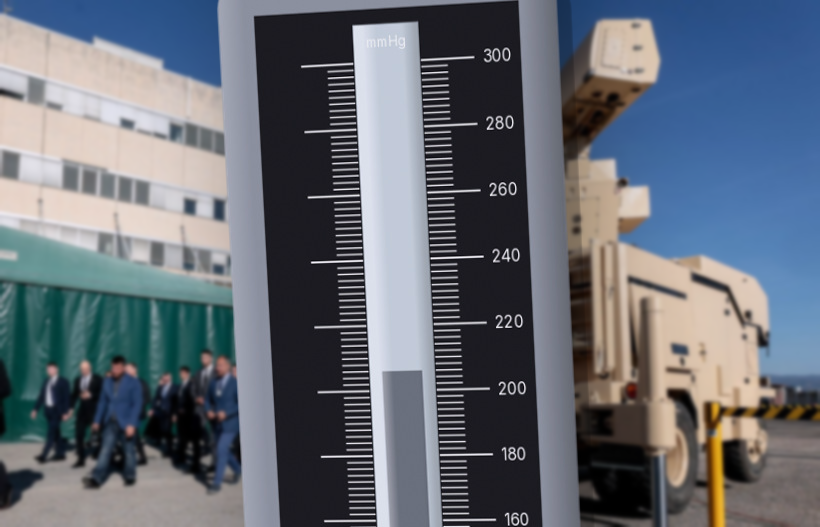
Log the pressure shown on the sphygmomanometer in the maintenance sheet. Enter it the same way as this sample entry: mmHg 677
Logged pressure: mmHg 206
